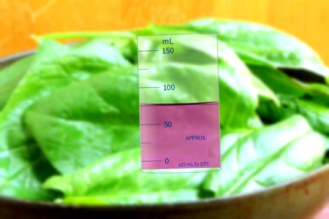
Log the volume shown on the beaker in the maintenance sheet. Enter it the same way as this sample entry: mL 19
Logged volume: mL 75
